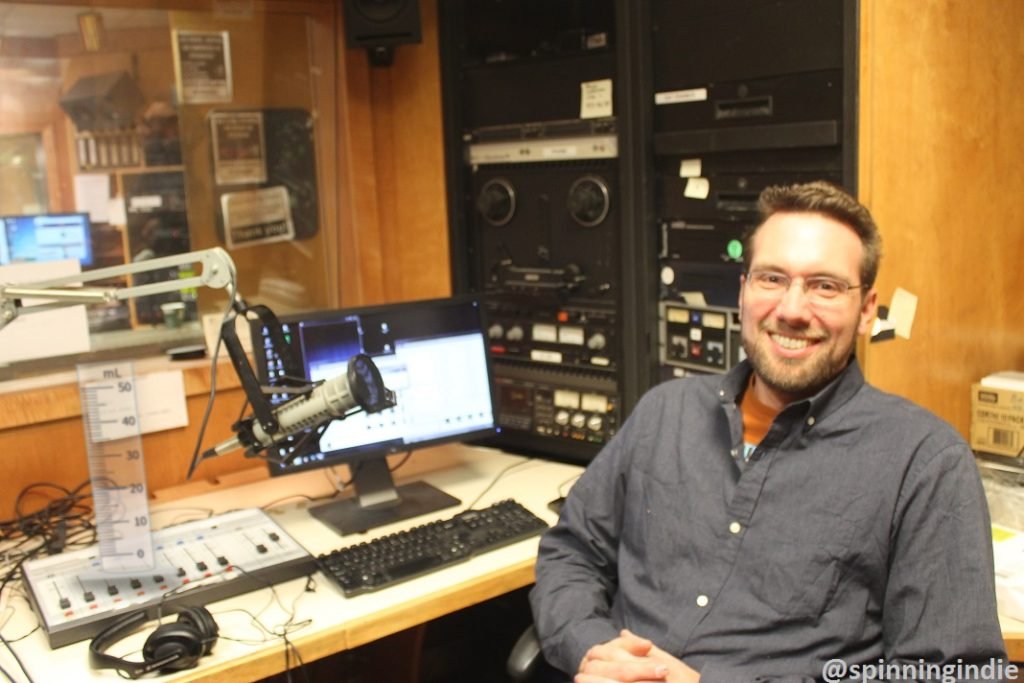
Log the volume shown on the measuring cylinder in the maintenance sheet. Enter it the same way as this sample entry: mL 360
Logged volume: mL 20
